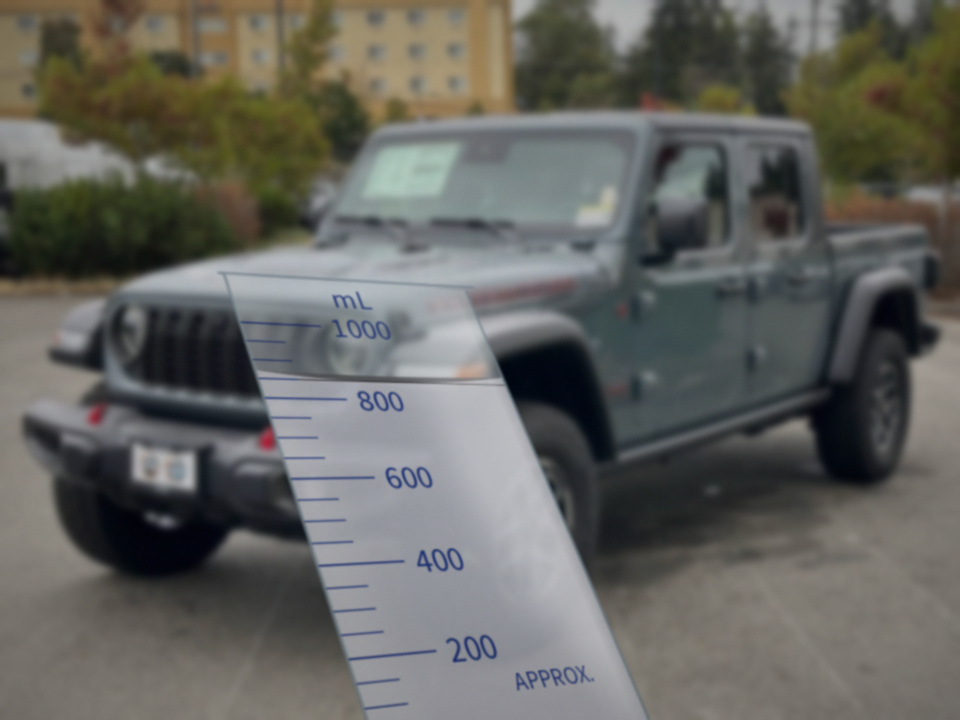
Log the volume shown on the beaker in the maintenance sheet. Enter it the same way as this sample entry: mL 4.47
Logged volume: mL 850
